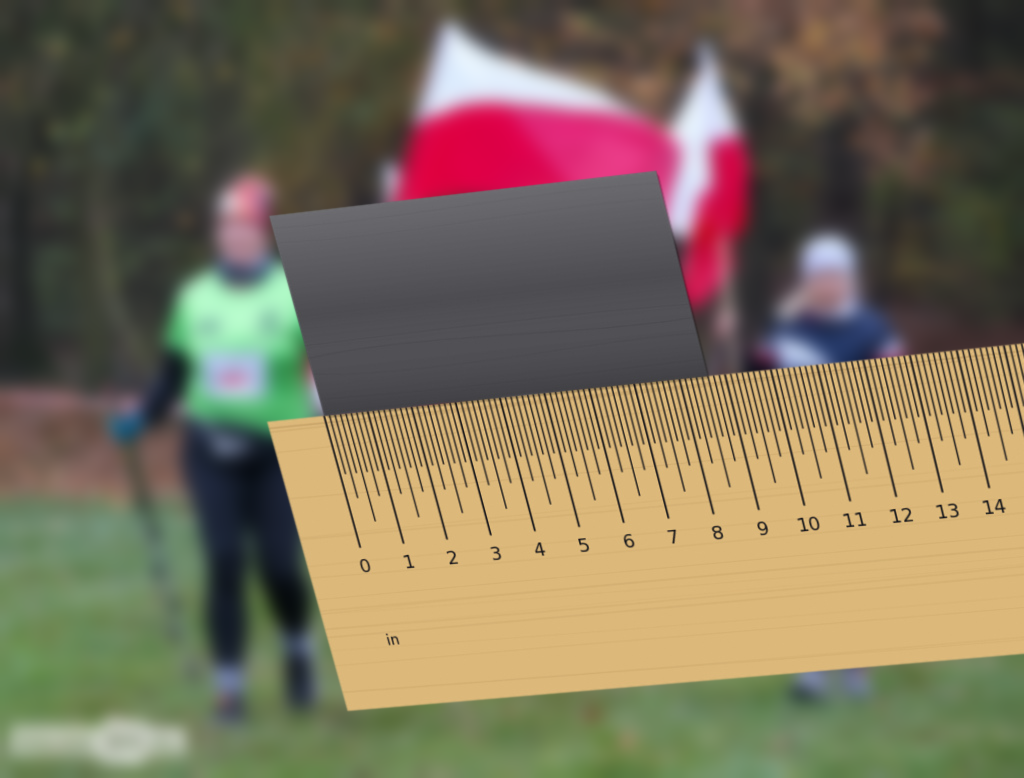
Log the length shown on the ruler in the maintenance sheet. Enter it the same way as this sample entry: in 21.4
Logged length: in 8.625
